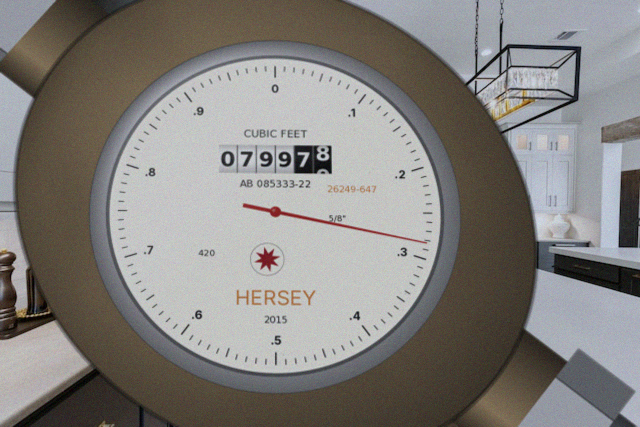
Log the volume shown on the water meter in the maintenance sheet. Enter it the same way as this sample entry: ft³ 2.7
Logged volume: ft³ 79978.28
